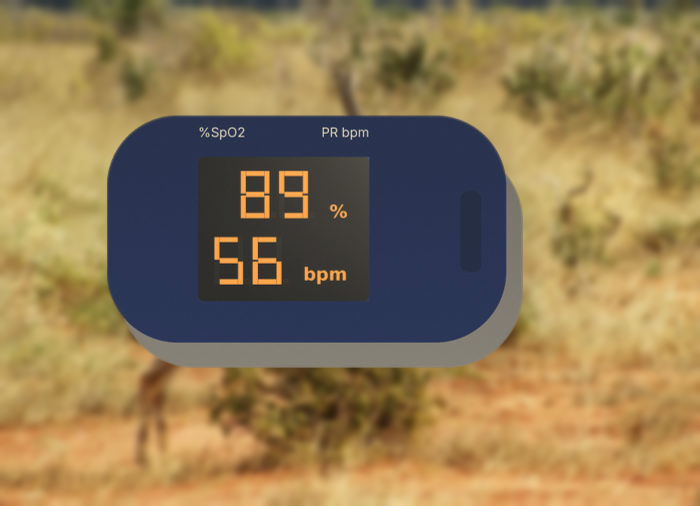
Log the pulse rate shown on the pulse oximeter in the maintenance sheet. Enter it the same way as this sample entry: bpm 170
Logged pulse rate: bpm 56
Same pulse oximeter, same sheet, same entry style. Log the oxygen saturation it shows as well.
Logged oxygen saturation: % 89
